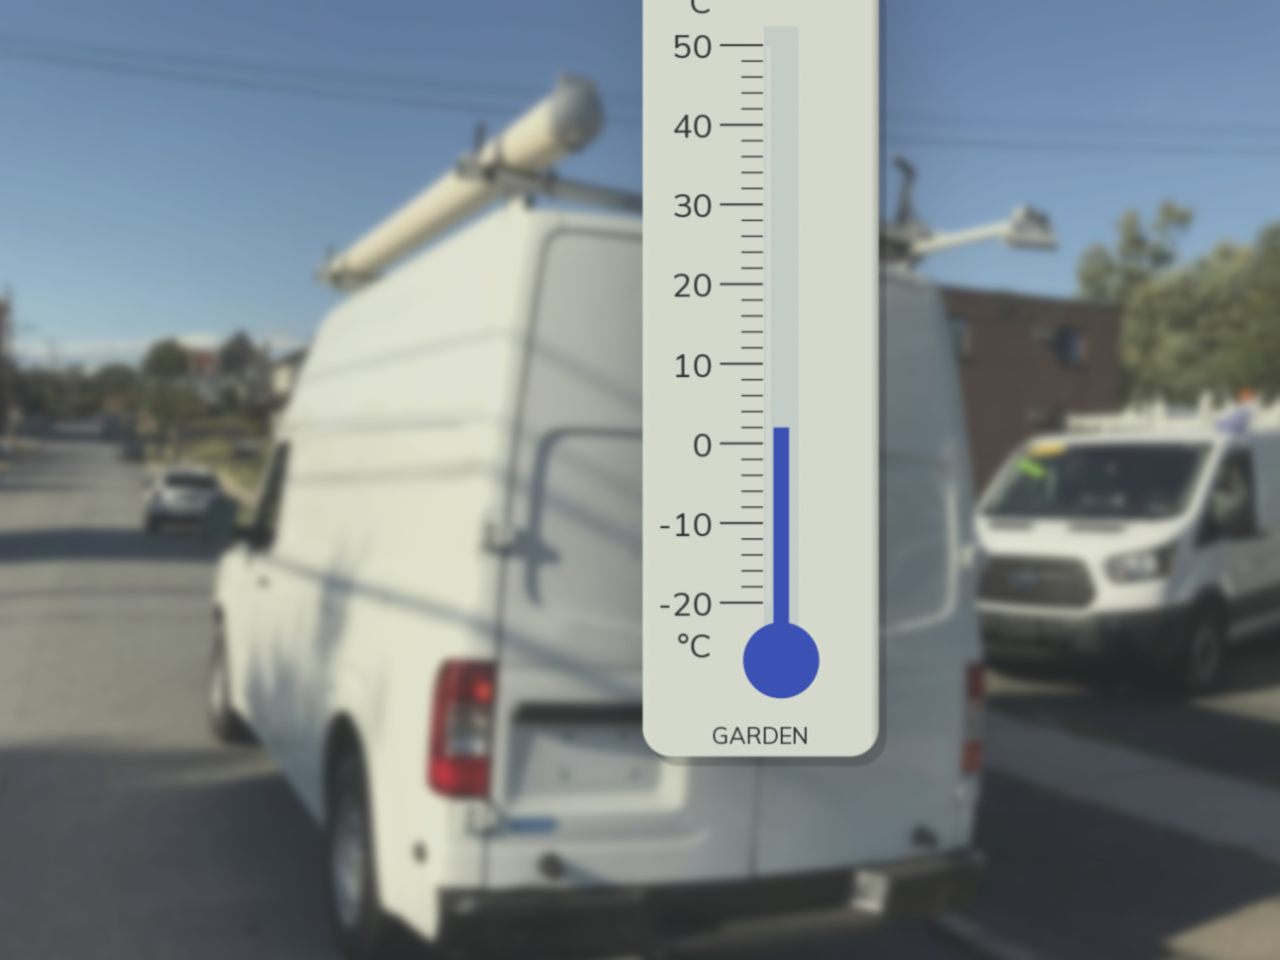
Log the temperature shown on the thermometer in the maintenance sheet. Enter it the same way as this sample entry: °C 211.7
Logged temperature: °C 2
